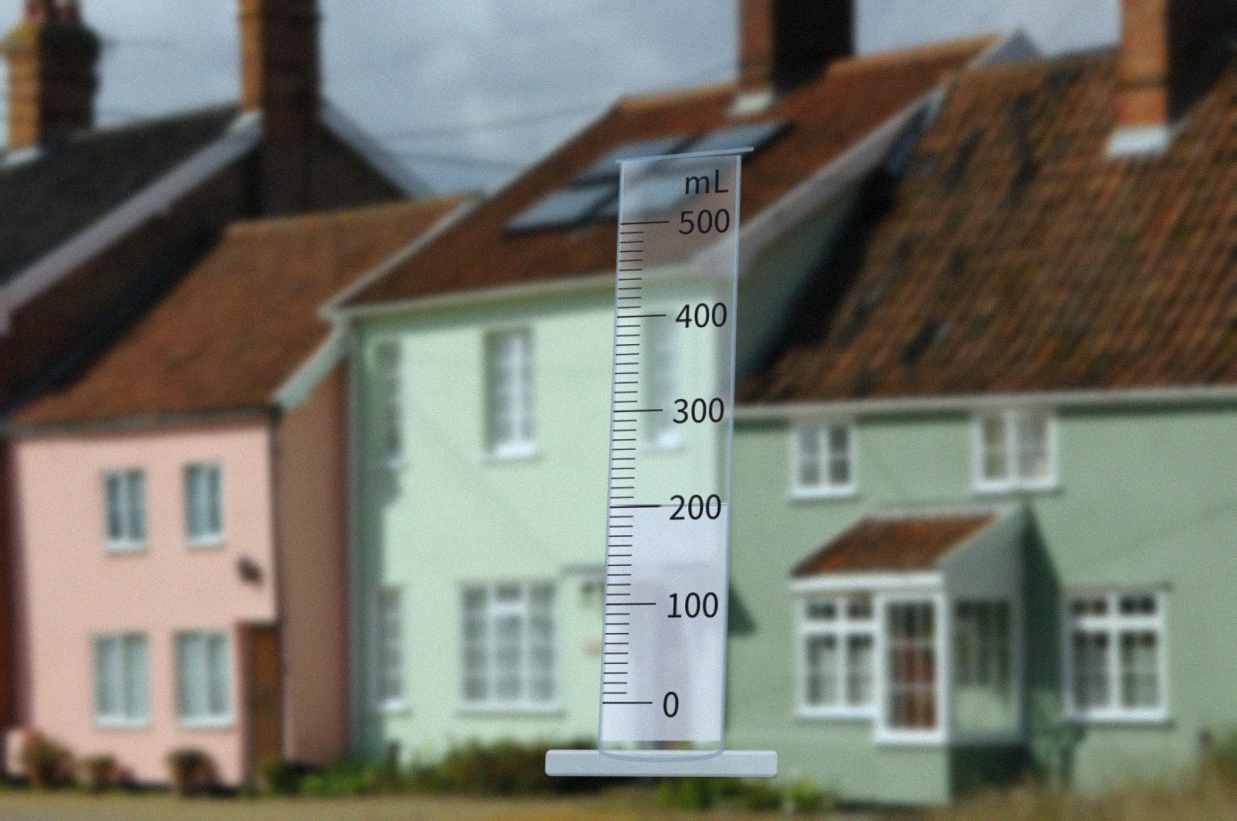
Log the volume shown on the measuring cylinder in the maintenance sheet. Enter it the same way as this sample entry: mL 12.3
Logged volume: mL 200
